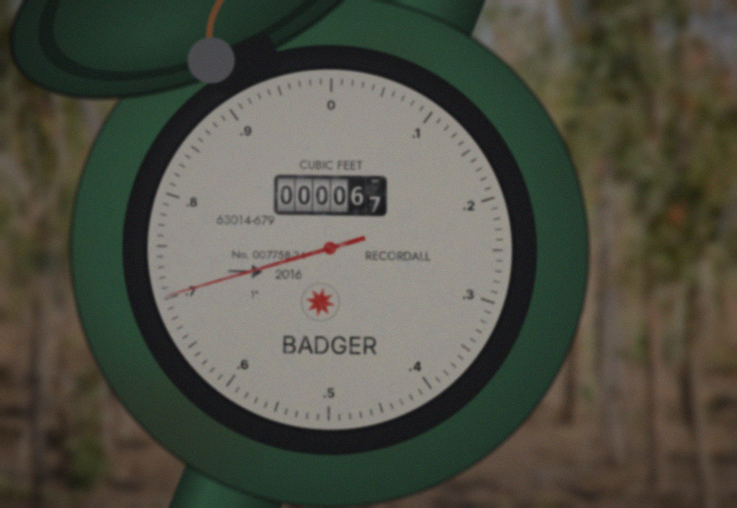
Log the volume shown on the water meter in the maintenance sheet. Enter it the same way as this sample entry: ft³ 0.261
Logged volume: ft³ 66.70
